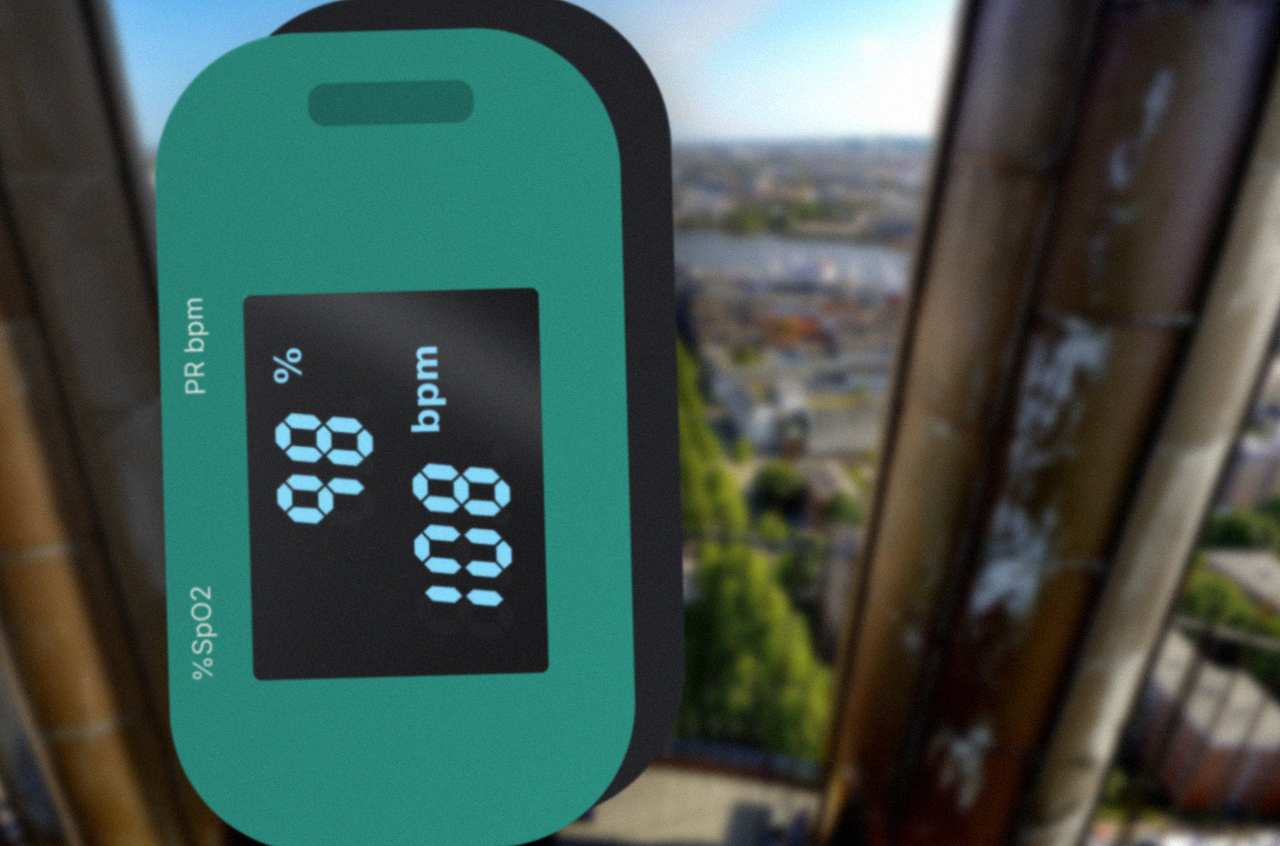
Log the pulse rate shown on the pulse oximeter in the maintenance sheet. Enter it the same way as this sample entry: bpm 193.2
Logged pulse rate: bpm 108
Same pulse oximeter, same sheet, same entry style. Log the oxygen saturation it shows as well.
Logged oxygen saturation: % 98
